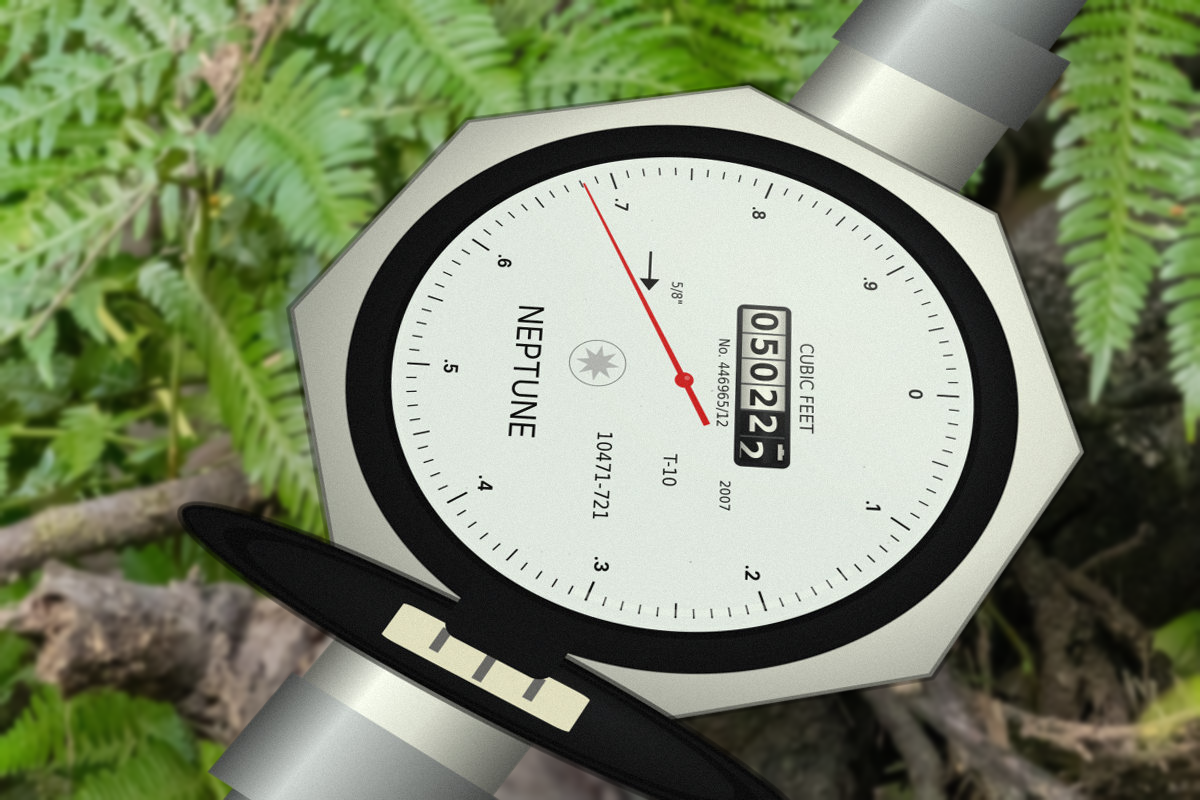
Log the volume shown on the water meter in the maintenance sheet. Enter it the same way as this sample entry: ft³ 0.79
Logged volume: ft³ 50221.68
